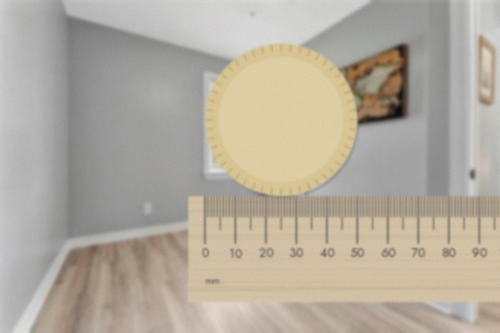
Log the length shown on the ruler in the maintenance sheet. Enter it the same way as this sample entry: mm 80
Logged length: mm 50
